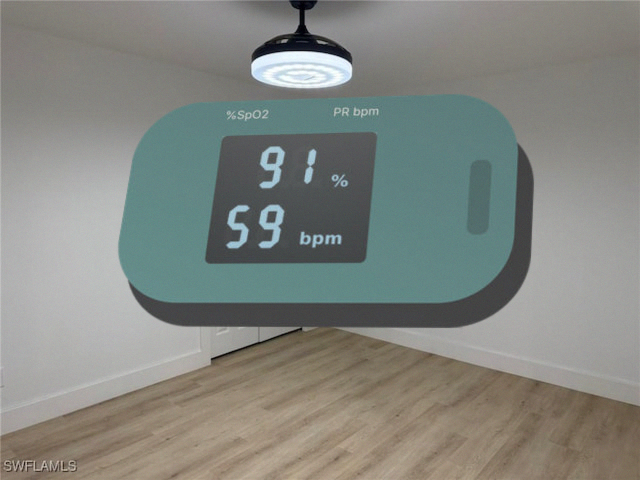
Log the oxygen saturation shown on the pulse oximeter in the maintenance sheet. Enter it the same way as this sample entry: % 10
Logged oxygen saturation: % 91
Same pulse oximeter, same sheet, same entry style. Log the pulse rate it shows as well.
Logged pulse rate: bpm 59
